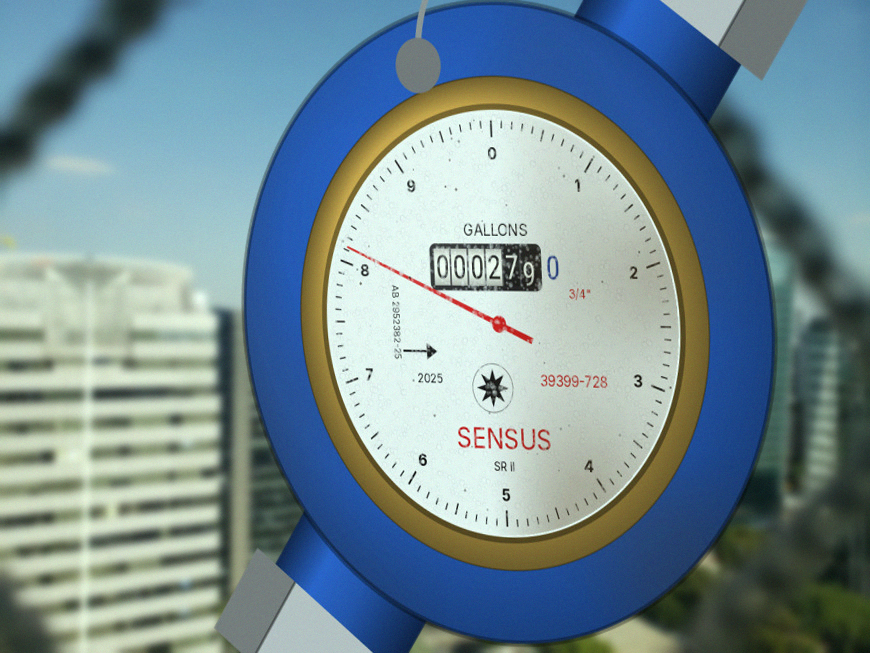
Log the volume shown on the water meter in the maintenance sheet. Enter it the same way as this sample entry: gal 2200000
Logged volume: gal 2788.1
